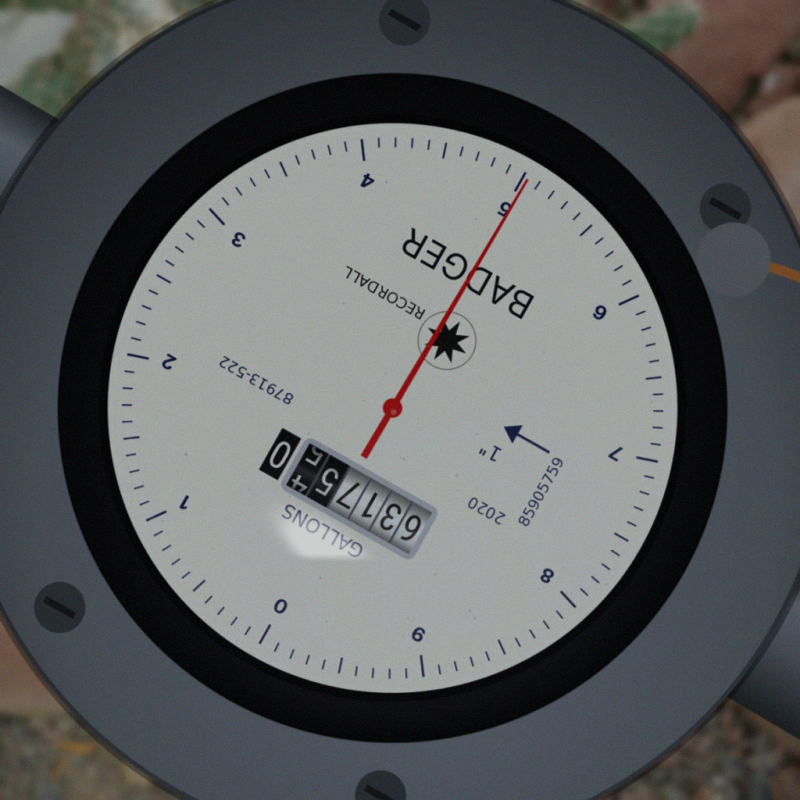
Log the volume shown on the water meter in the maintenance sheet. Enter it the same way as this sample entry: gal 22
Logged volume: gal 6317545.0
